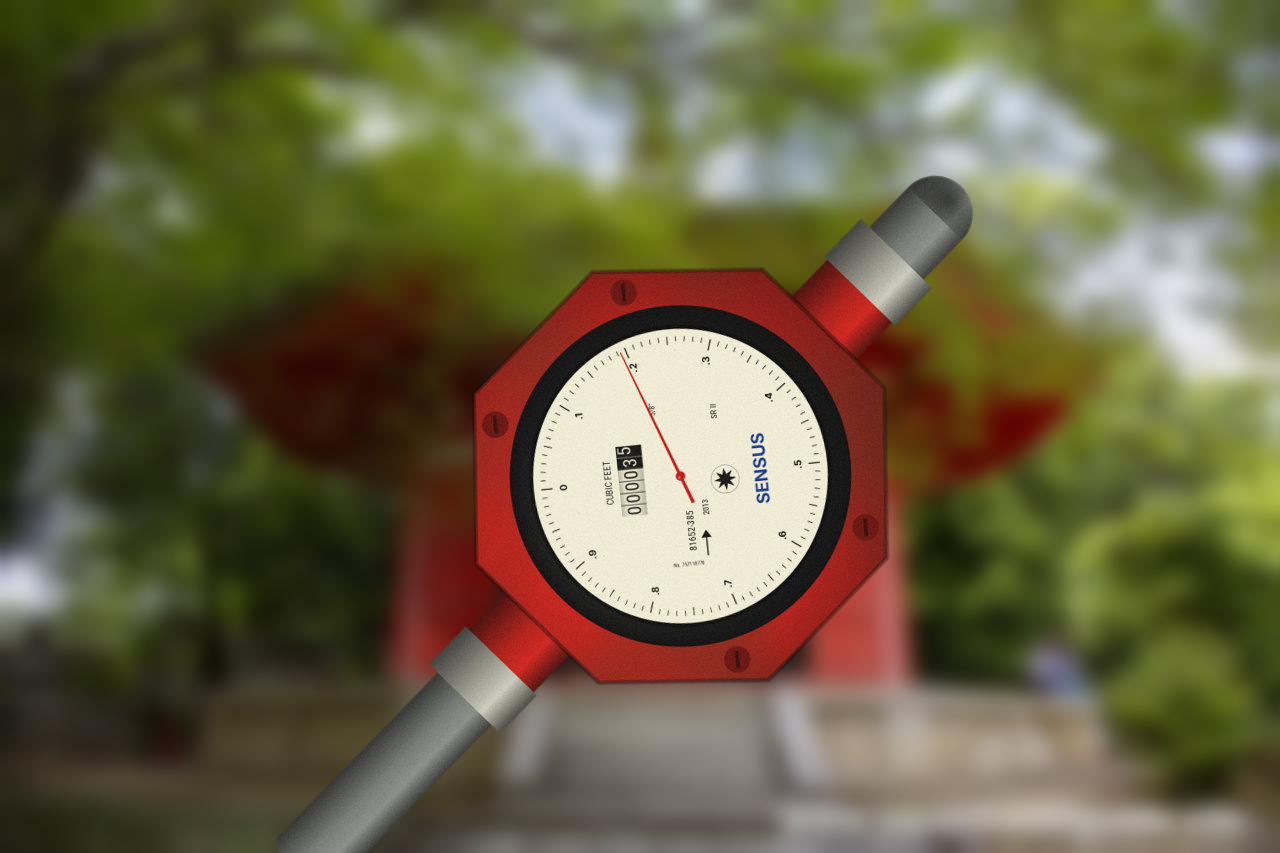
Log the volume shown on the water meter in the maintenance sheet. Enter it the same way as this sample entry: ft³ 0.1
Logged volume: ft³ 35.19
